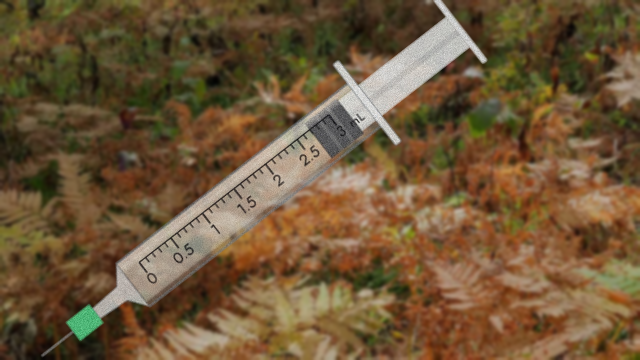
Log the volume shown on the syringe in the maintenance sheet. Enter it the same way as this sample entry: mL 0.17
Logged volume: mL 2.7
